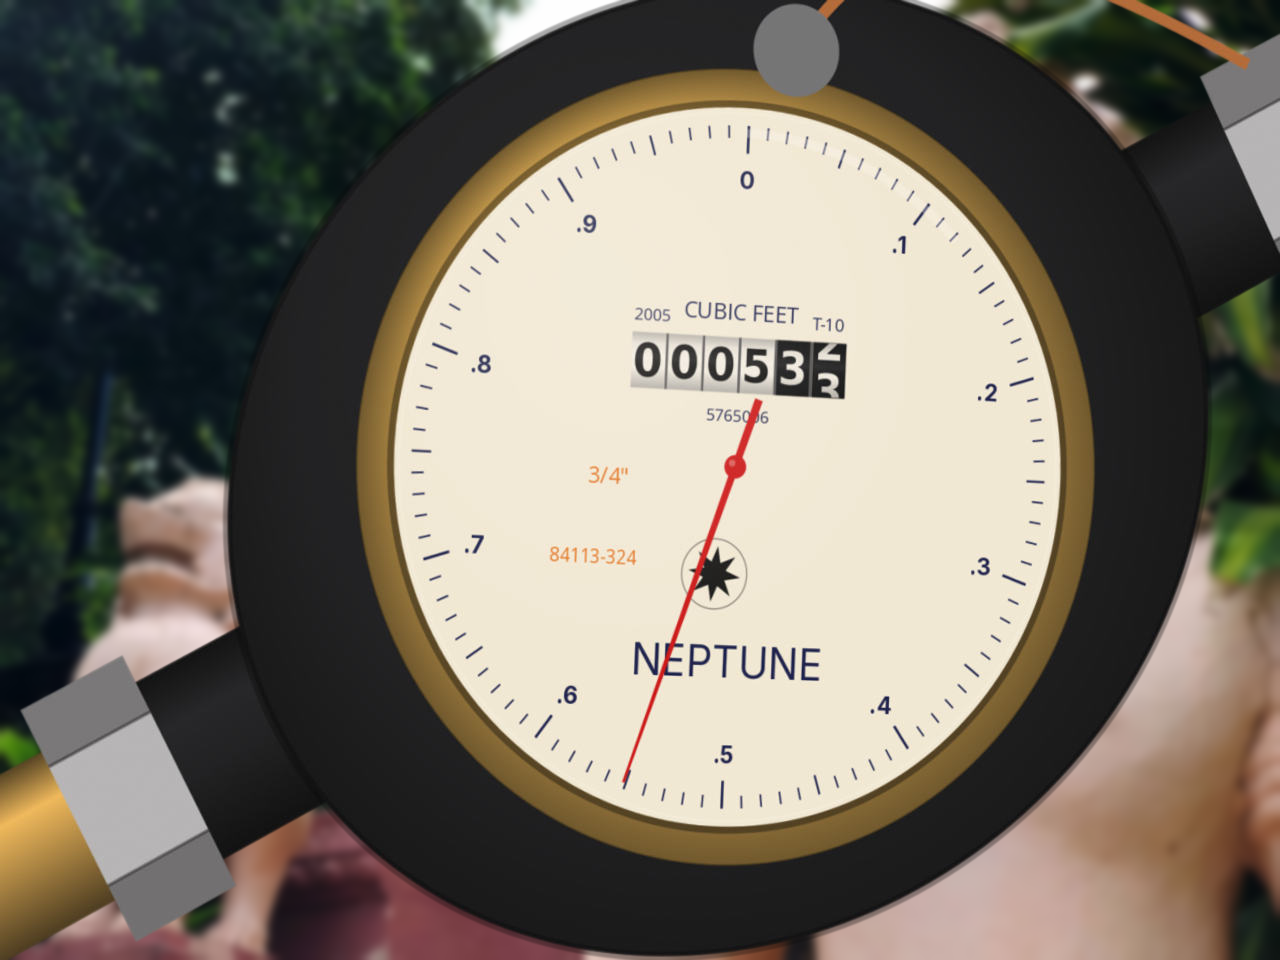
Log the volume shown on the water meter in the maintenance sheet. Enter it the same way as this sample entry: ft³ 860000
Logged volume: ft³ 532.55
